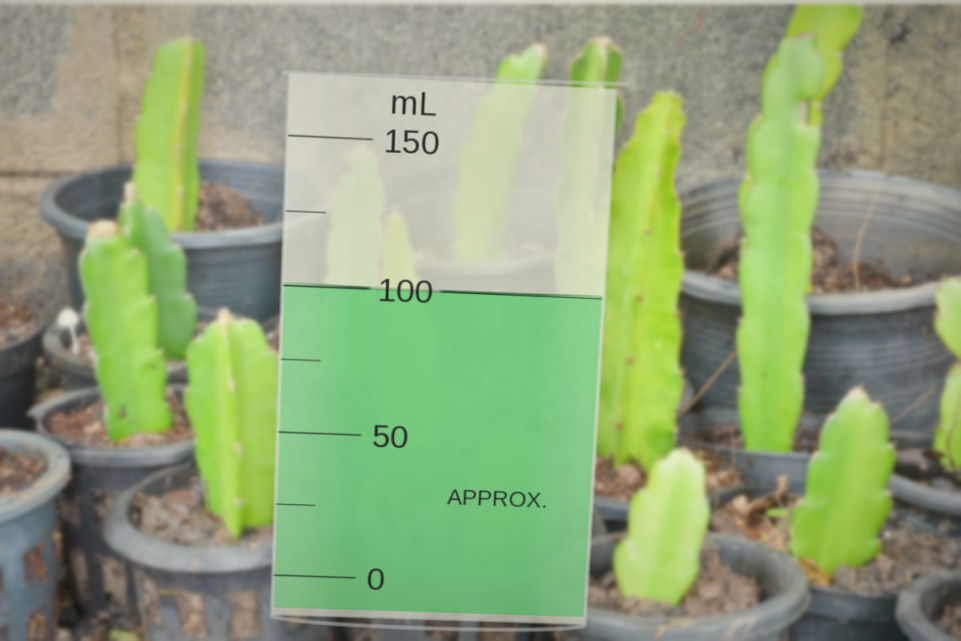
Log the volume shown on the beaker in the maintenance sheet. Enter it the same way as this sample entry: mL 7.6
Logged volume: mL 100
